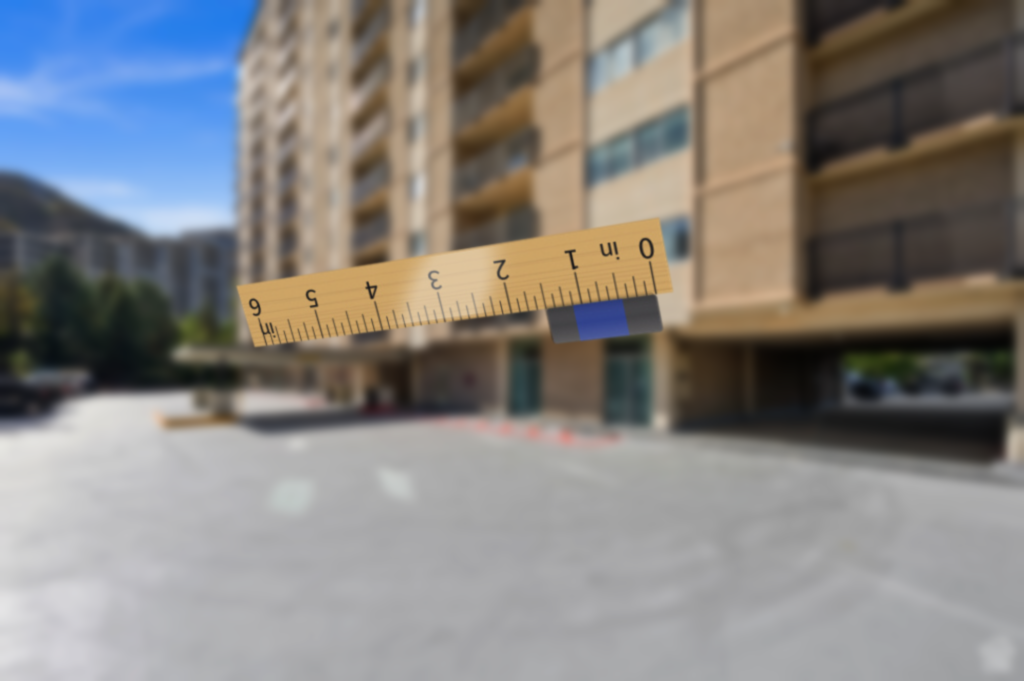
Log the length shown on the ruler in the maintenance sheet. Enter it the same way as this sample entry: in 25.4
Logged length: in 1.5
